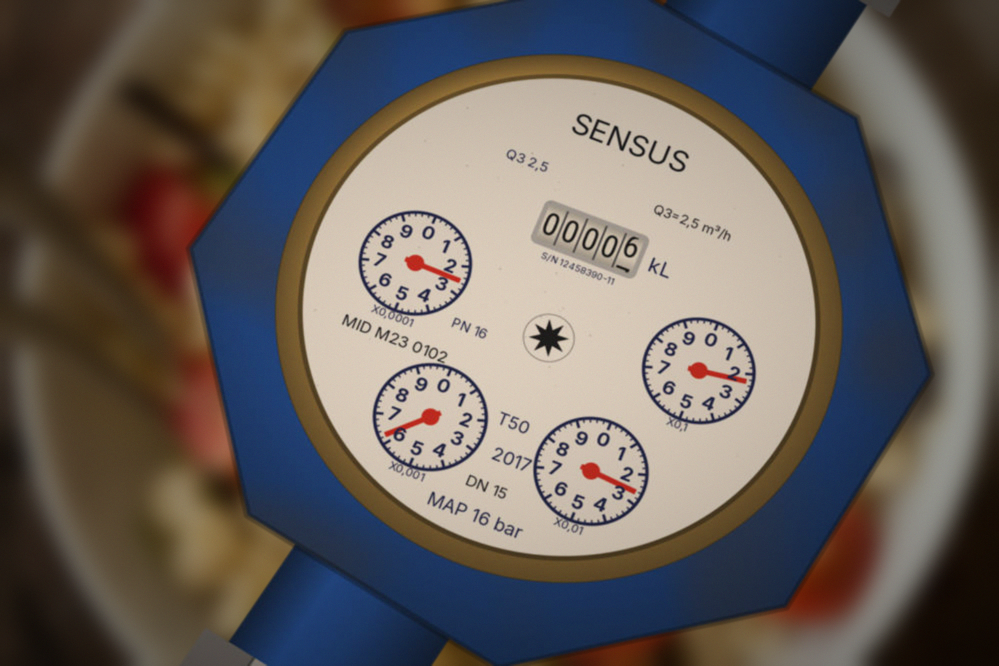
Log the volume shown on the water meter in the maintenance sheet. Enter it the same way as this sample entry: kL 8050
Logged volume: kL 6.2262
